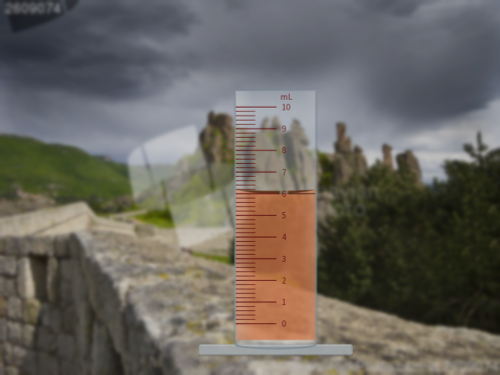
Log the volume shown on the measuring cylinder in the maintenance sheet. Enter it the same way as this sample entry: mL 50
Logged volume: mL 6
